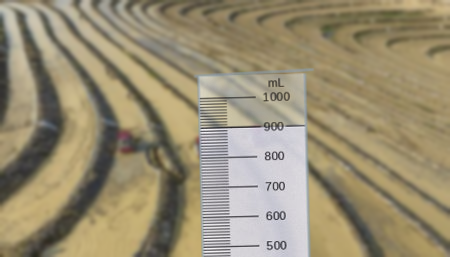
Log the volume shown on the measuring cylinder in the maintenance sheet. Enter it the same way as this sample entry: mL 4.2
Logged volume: mL 900
